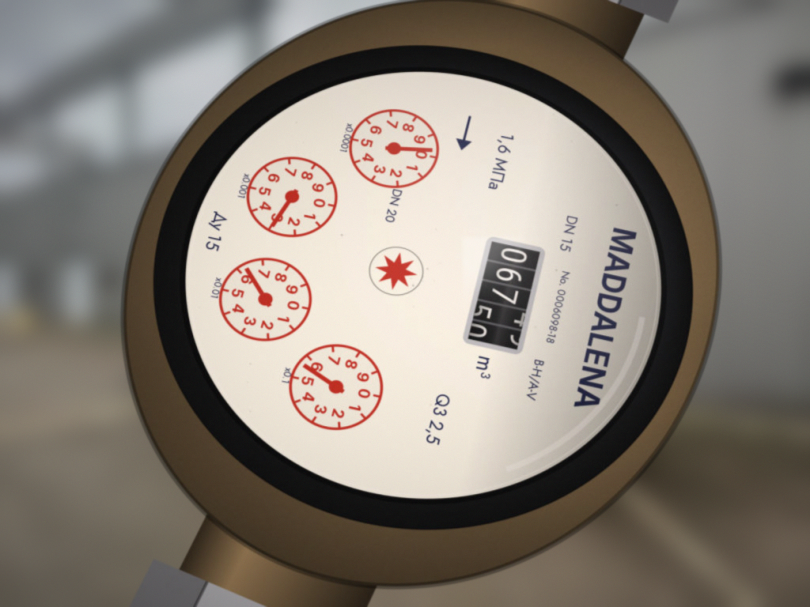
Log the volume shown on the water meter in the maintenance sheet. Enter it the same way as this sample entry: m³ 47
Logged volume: m³ 6749.5629
